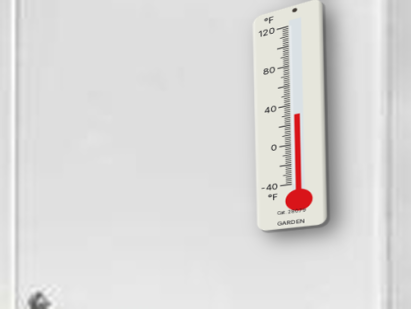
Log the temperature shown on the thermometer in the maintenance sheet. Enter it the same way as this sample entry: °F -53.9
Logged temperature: °F 30
